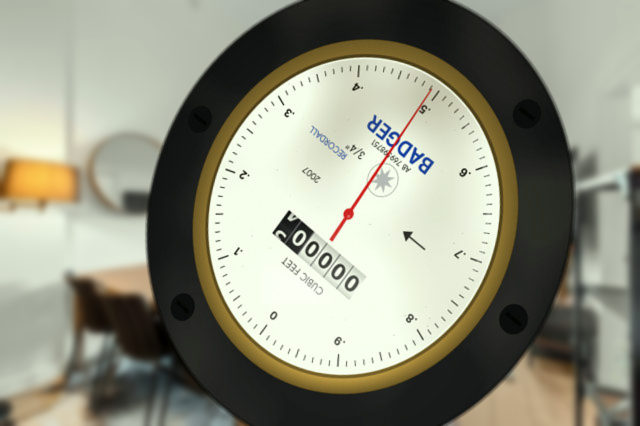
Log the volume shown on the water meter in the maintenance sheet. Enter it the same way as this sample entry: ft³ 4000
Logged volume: ft³ 3.49
